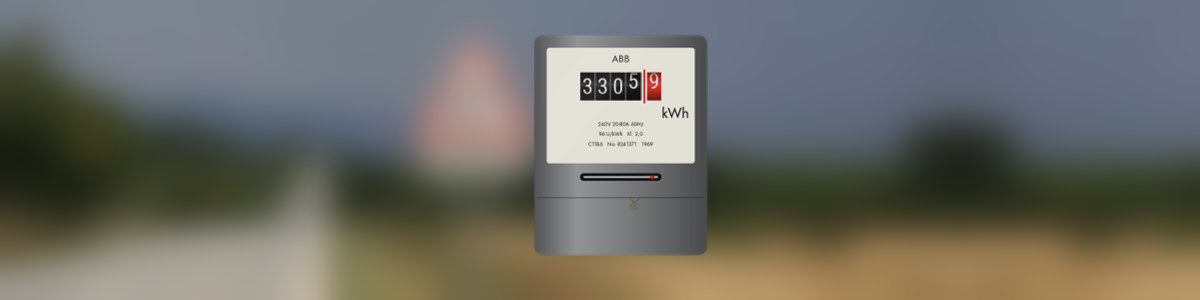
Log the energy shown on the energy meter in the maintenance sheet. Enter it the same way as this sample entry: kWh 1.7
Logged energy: kWh 3305.9
